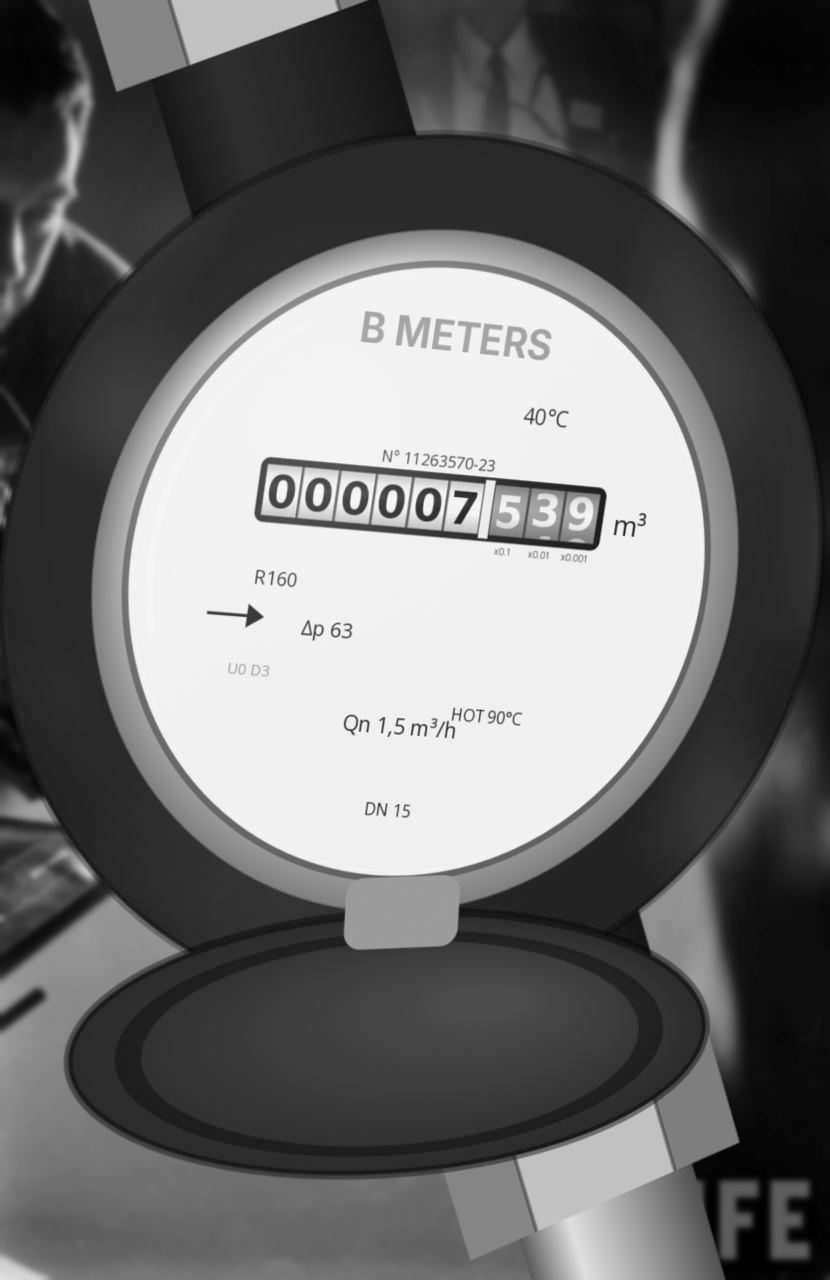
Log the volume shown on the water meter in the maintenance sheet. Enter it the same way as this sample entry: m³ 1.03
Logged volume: m³ 7.539
